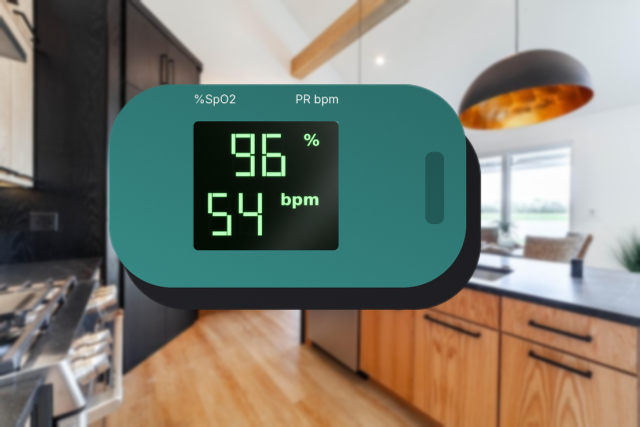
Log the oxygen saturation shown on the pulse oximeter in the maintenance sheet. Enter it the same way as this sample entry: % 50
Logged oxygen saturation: % 96
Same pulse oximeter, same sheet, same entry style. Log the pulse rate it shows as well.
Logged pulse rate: bpm 54
